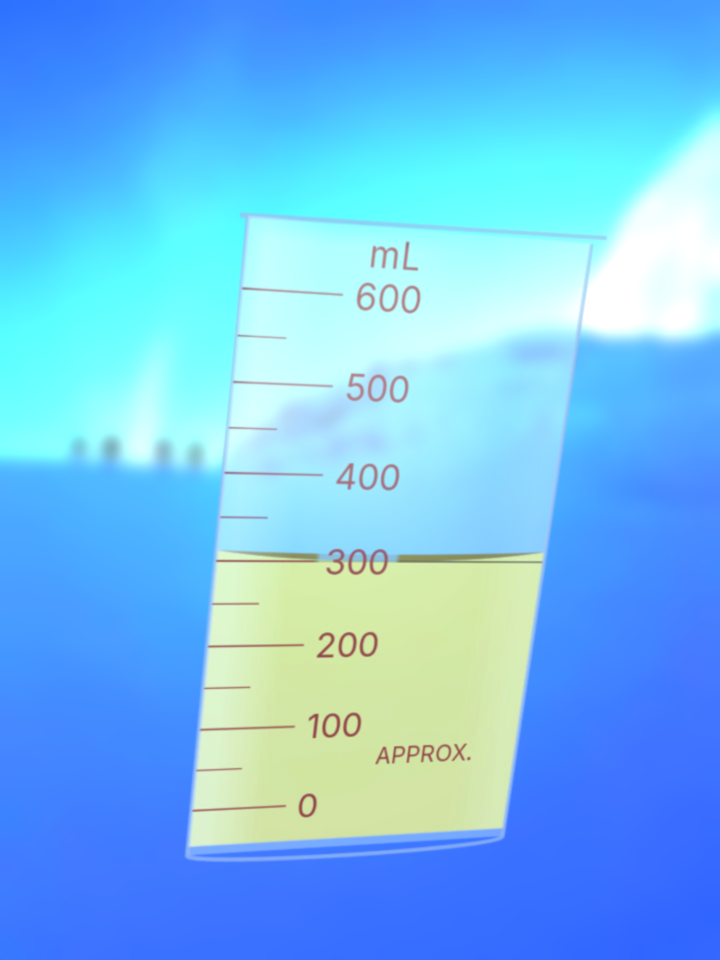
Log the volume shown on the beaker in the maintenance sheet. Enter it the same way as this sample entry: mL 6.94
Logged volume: mL 300
